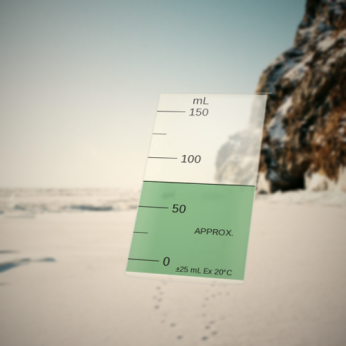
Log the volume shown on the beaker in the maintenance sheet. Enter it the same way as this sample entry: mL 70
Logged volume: mL 75
